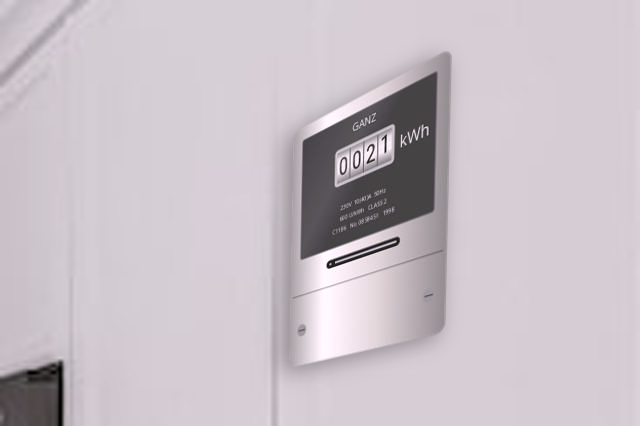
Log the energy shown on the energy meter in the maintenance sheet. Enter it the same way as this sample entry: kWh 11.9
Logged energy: kWh 21
